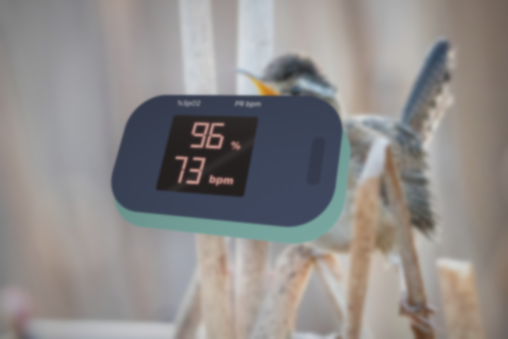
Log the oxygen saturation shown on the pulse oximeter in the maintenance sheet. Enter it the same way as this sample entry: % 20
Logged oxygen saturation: % 96
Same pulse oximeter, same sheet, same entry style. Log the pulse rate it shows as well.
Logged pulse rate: bpm 73
